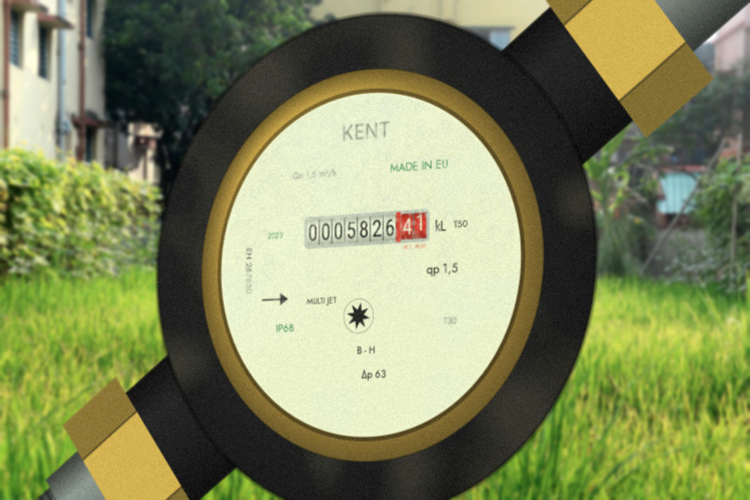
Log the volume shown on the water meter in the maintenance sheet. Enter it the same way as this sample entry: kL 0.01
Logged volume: kL 5826.41
